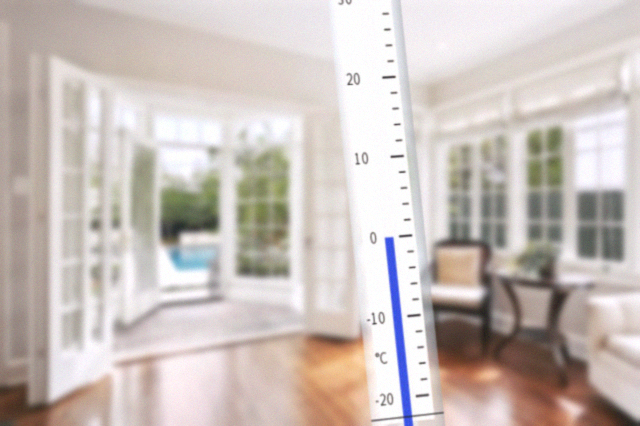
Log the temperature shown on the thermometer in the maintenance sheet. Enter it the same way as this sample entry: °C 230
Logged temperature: °C 0
